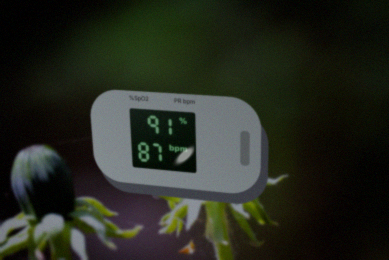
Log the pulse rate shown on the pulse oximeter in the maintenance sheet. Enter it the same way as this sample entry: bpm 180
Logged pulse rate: bpm 87
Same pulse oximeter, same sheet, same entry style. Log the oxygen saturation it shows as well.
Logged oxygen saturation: % 91
